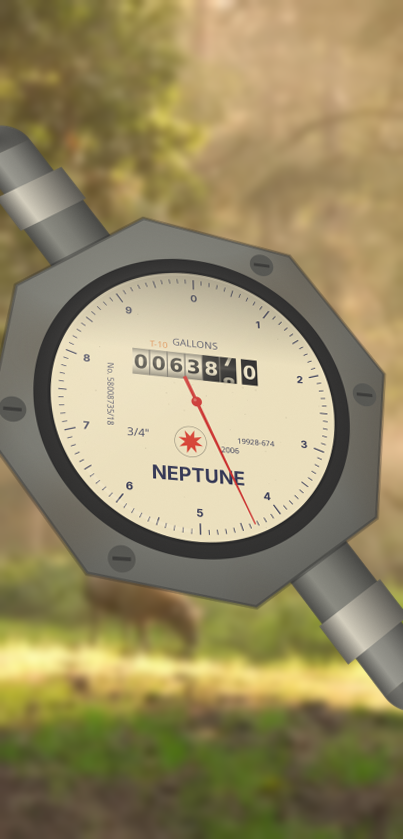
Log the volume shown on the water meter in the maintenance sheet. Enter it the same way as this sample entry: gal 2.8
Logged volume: gal 63874.3
